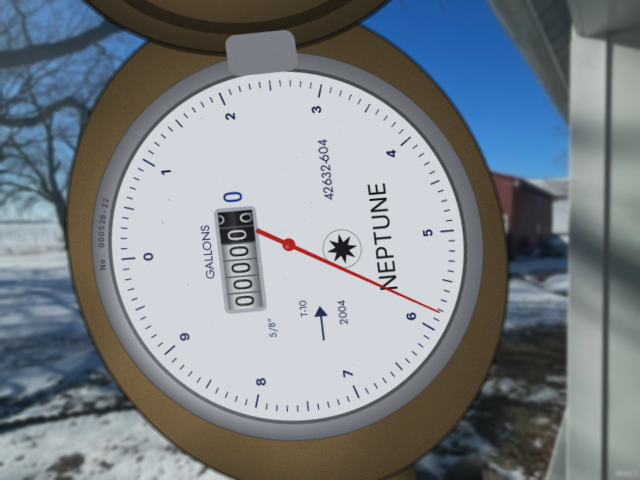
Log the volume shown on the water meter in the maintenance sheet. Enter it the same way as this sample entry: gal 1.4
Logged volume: gal 85.8
